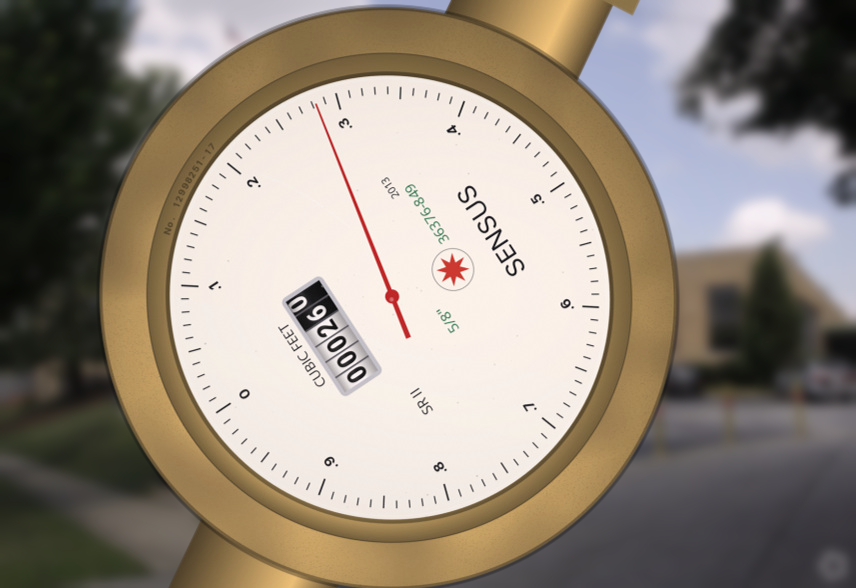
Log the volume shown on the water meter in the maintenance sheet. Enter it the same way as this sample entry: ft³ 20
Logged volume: ft³ 260.28
